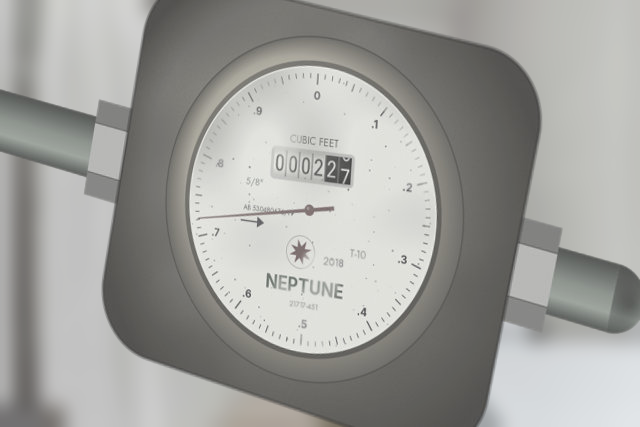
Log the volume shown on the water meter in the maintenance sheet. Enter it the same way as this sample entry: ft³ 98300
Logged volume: ft³ 226.72
